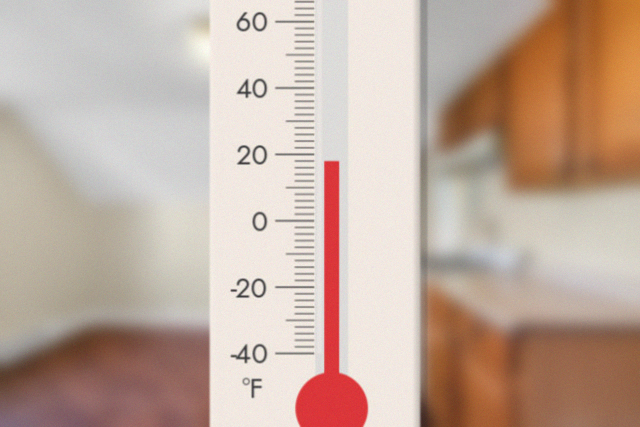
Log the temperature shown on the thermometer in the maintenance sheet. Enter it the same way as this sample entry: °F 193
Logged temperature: °F 18
